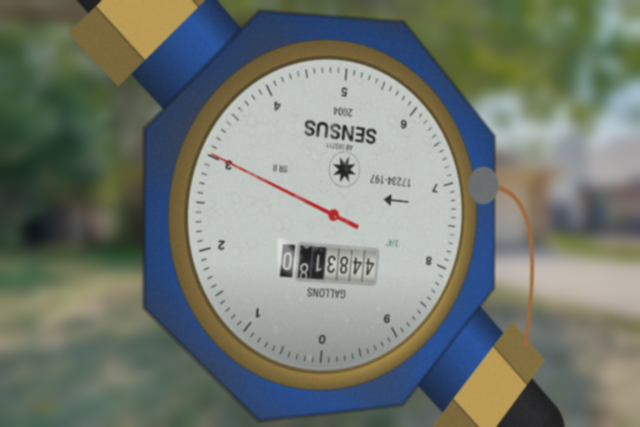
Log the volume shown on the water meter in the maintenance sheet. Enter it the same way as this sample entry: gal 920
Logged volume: gal 4483183.0
